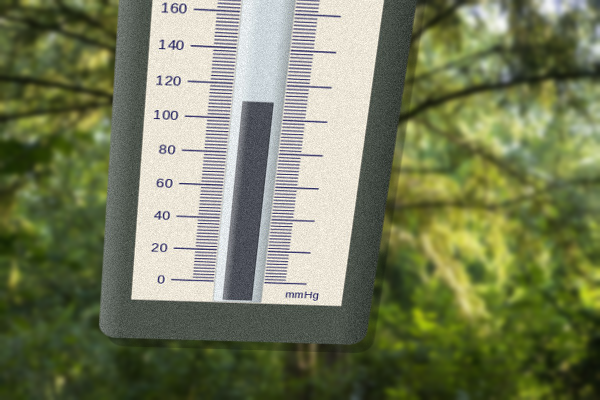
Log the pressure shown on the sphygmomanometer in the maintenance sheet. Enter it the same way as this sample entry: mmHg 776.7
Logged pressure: mmHg 110
